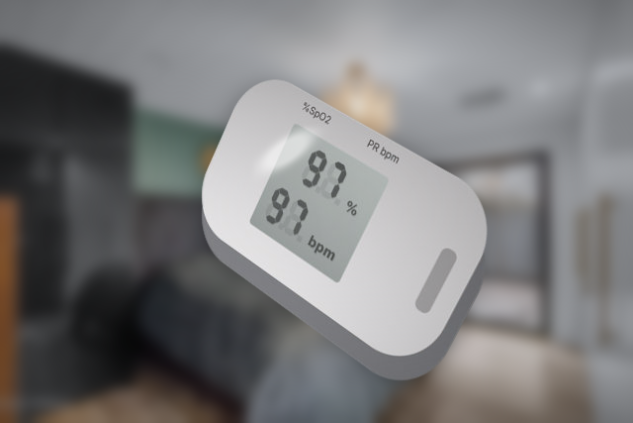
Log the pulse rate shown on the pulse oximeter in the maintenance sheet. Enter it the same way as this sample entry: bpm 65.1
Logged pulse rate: bpm 97
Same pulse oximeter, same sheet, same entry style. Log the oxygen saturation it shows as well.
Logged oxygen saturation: % 97
